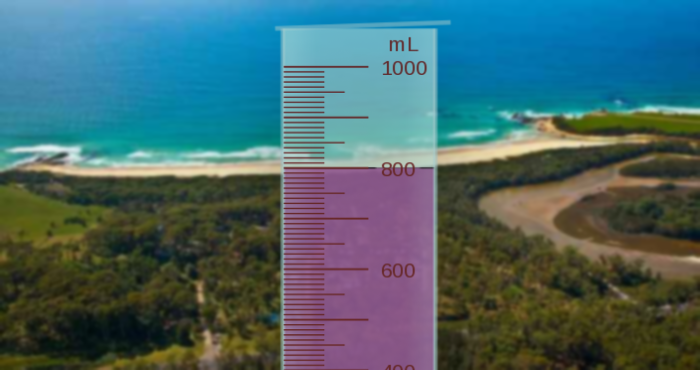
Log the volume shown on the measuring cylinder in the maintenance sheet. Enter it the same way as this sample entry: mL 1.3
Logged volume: mL 800
